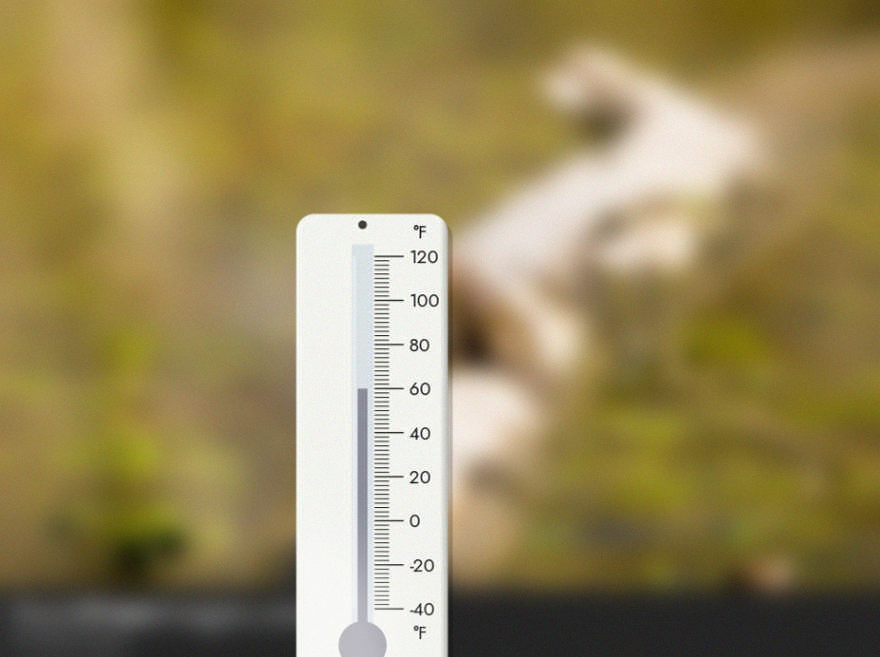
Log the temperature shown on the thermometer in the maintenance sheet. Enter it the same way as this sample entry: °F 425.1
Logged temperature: °F 60
